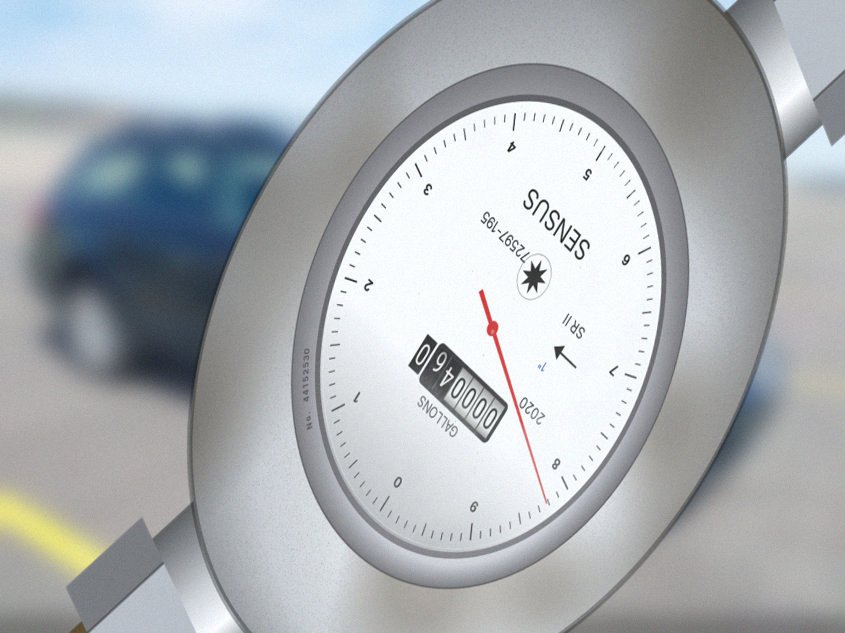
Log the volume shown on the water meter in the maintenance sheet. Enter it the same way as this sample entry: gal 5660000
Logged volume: gal 458.2
